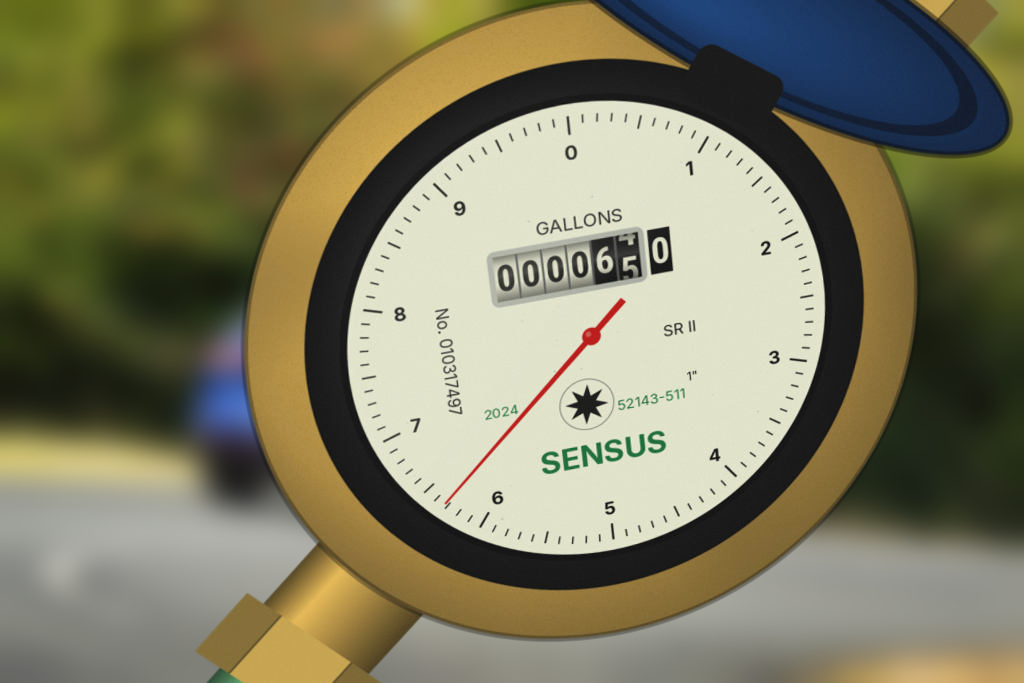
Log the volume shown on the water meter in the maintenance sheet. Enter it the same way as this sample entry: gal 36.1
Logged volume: gal 646.3
